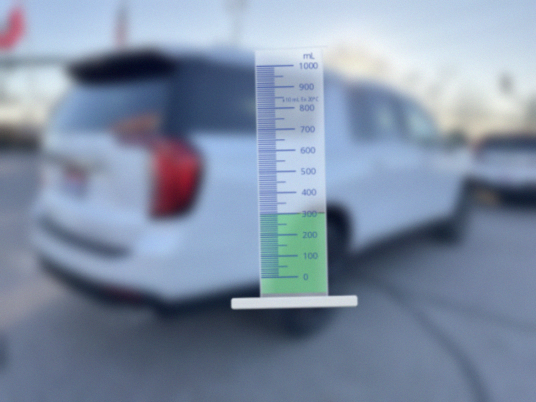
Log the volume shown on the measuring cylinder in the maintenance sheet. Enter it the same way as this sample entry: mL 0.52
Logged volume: mL 300
